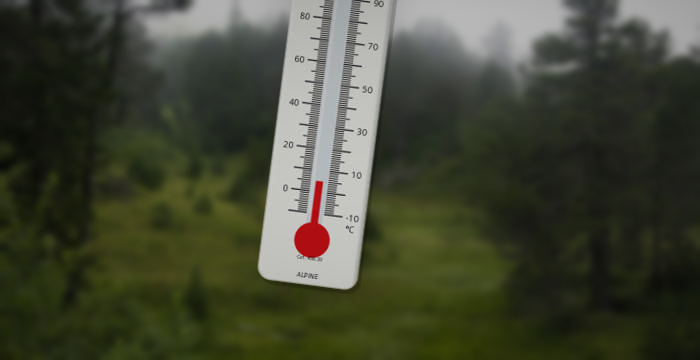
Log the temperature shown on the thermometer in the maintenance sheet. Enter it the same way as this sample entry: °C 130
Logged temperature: °C 5
